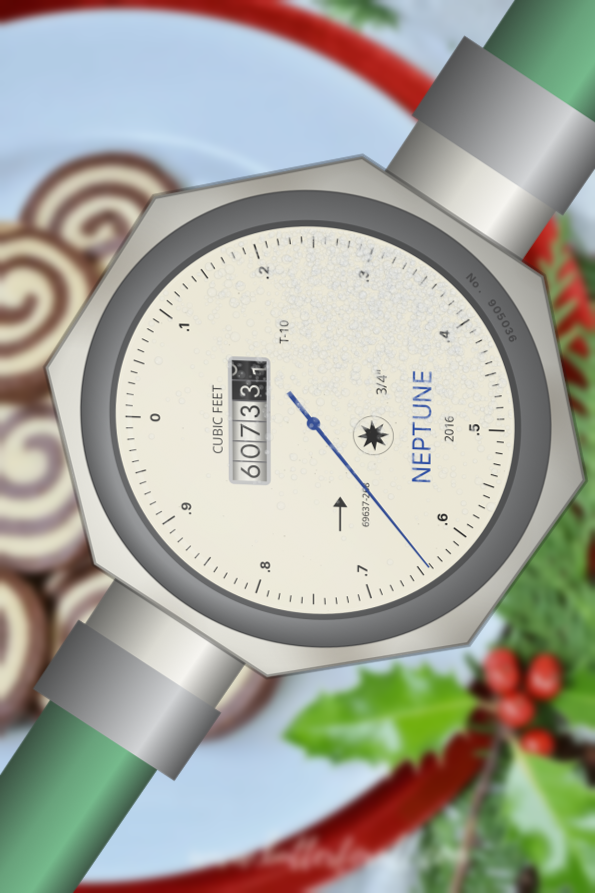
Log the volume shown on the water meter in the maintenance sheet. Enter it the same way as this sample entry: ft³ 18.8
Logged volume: ft³ 607330.64
